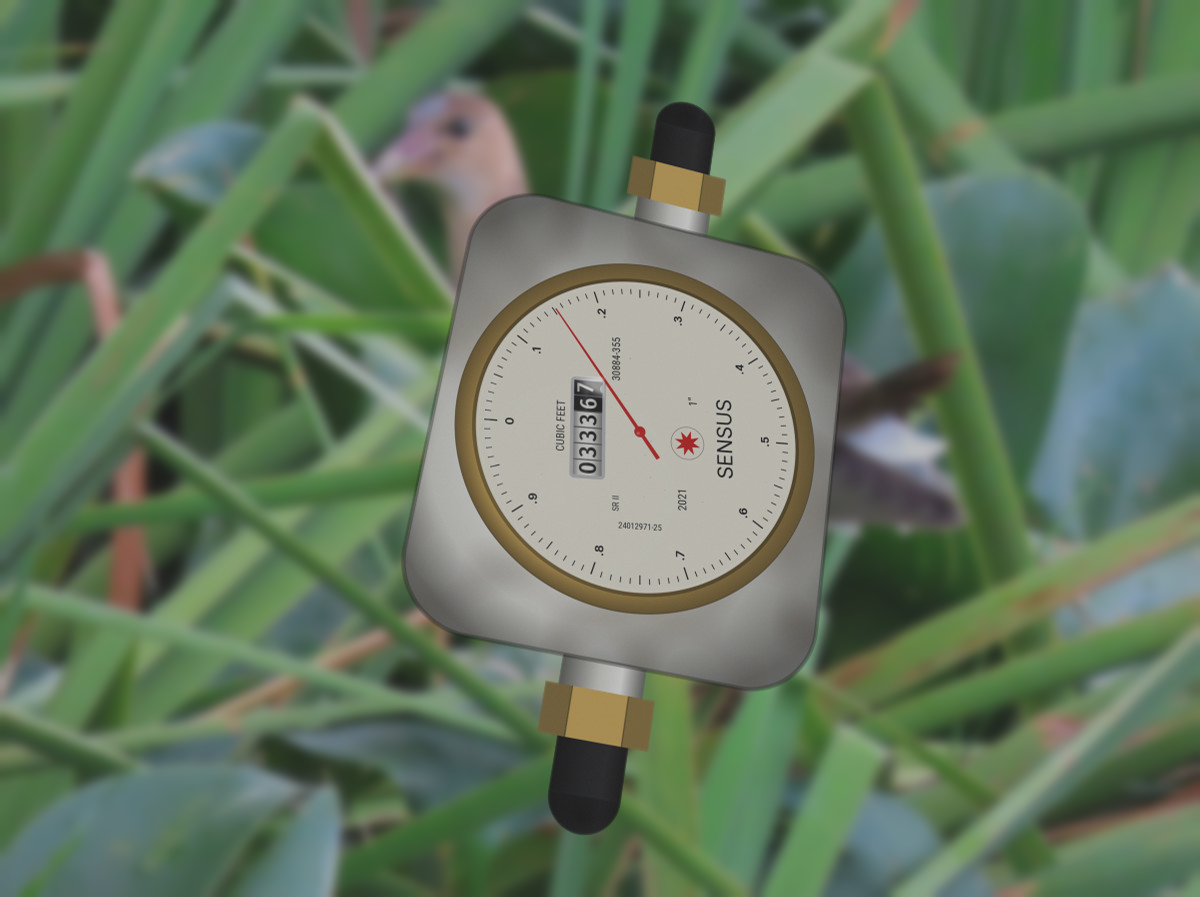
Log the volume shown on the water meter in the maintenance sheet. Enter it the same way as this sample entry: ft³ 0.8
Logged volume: ft³ 33367.15
